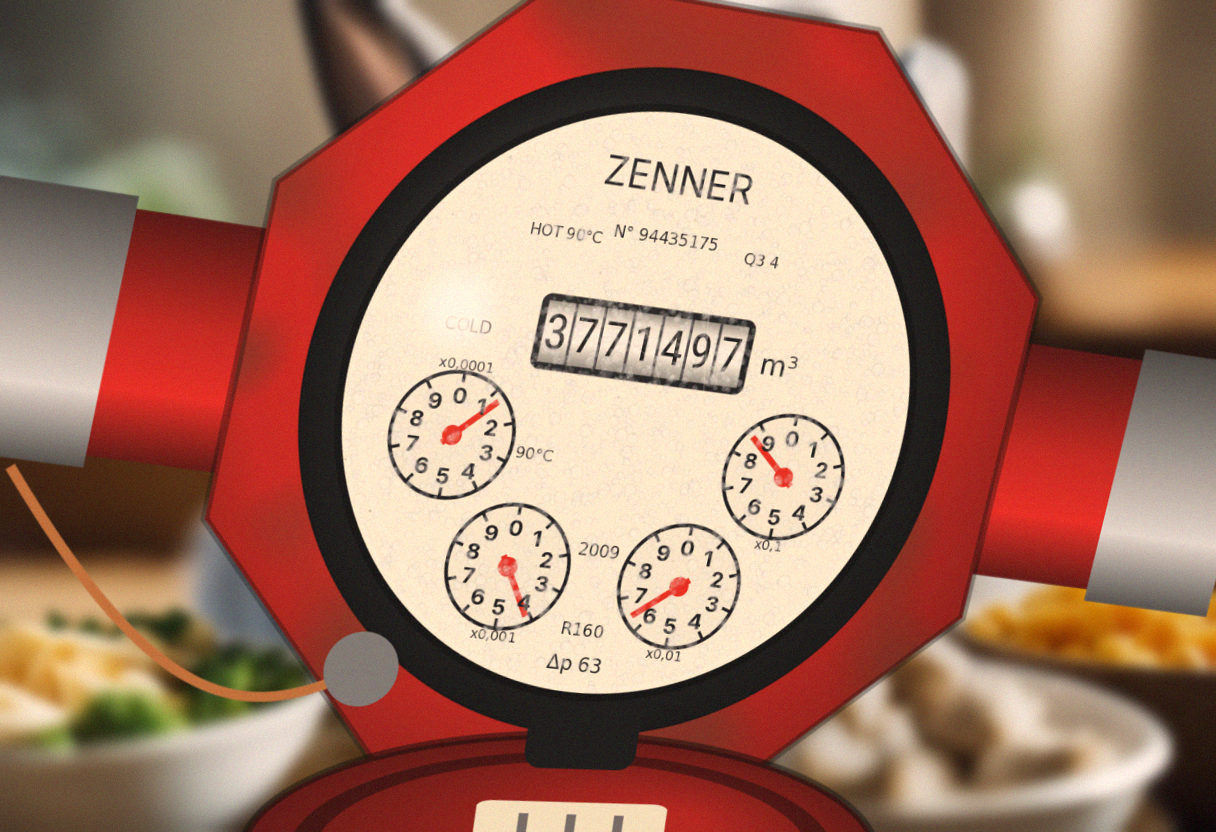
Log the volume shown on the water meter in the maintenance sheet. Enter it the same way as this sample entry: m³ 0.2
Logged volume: m³ 3771497.8641
